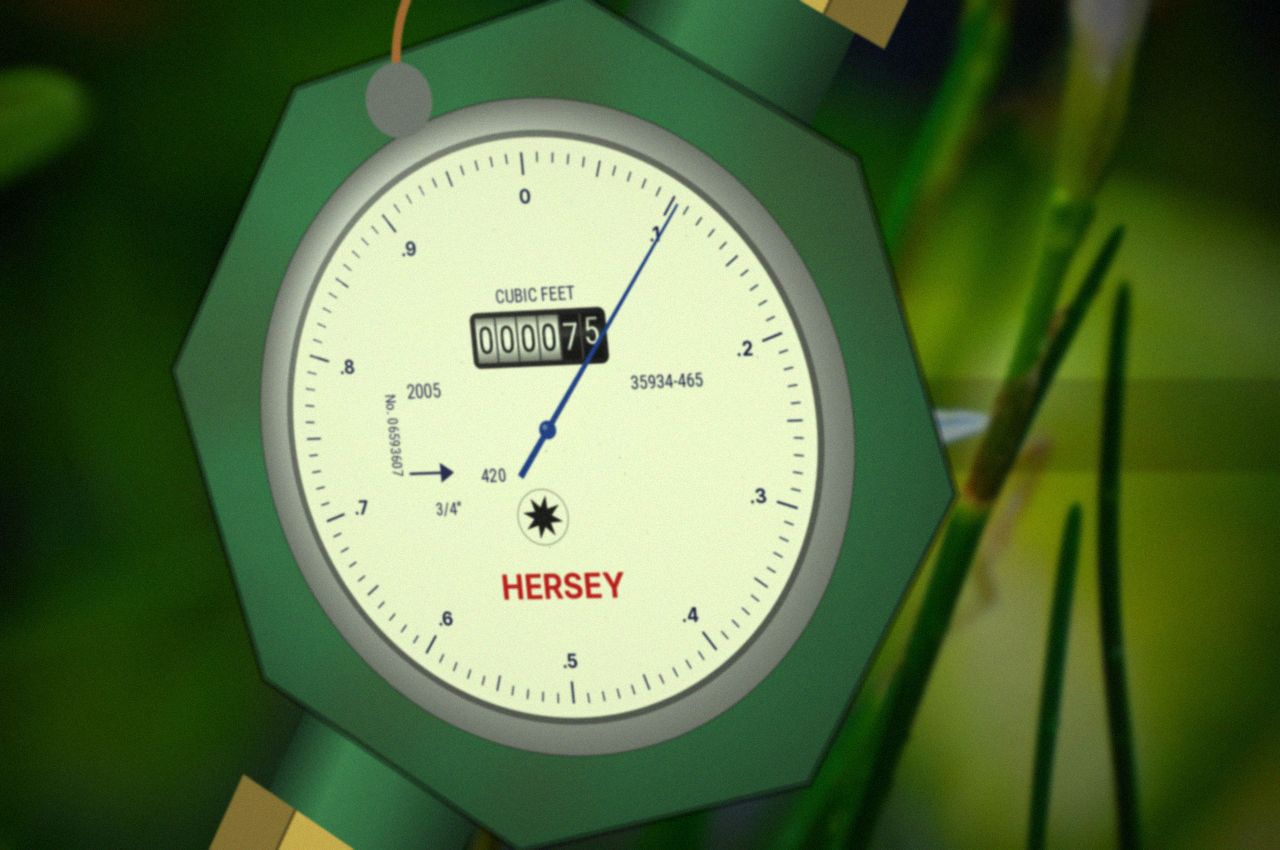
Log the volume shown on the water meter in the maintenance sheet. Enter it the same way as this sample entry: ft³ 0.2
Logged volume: ft³ 75.10
